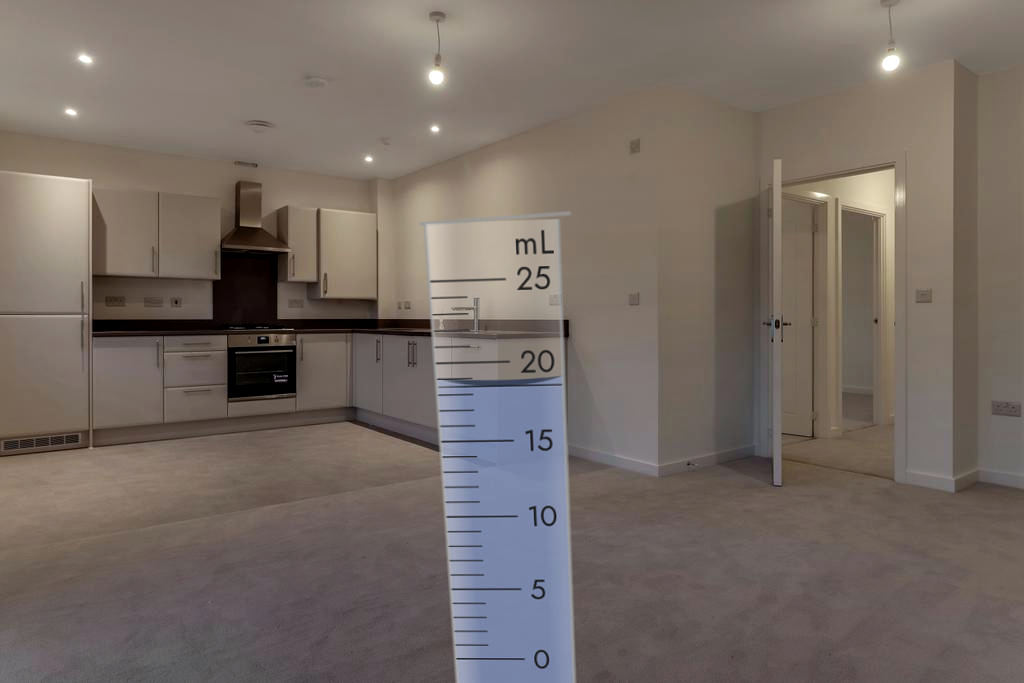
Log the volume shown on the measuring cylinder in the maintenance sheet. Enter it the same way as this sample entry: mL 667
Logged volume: mL 18.5
